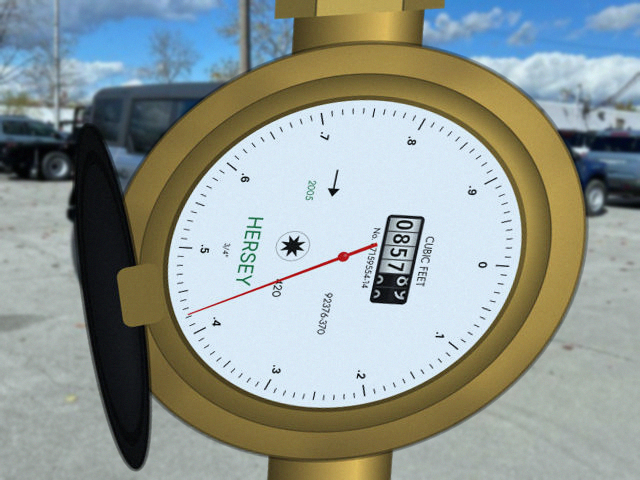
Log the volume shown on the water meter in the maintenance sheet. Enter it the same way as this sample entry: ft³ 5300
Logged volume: ft³ 85789.42
